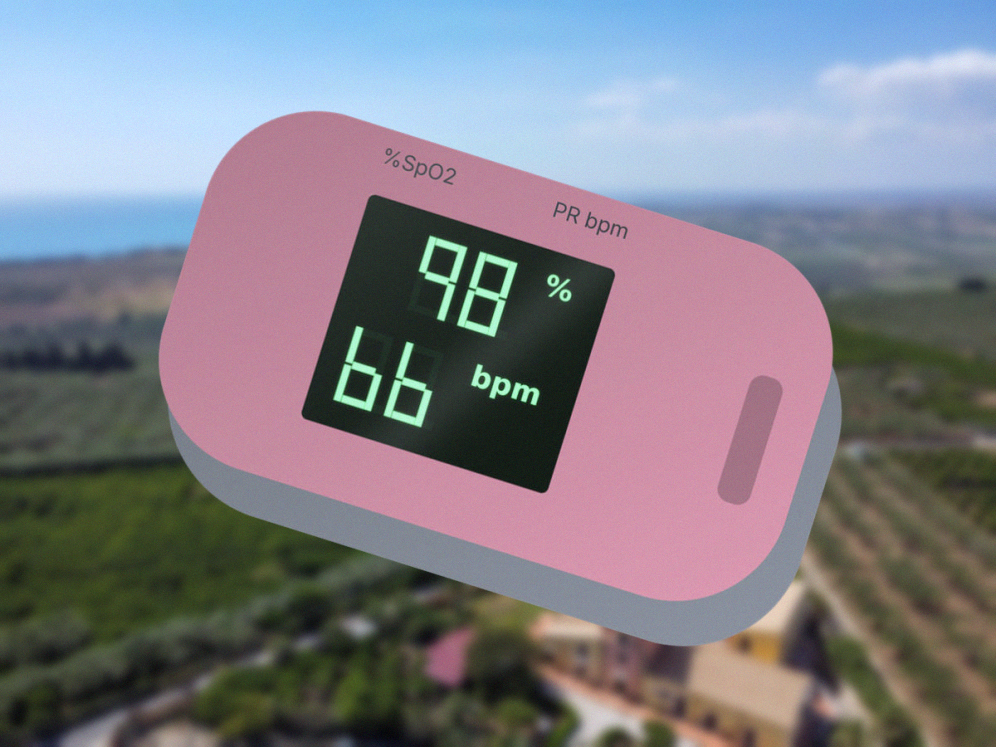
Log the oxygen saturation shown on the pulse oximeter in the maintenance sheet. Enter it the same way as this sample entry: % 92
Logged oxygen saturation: % 98
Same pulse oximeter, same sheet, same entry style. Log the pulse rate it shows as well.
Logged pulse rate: bpm 66
